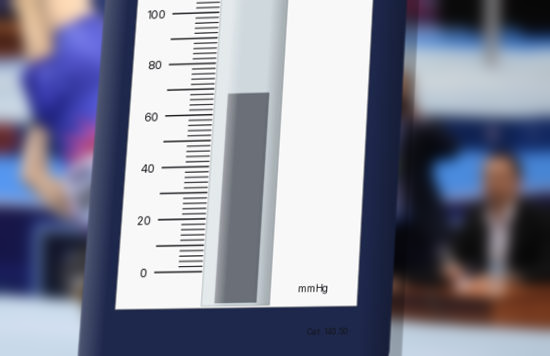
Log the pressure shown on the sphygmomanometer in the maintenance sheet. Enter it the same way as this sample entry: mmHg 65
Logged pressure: mmHg 68
